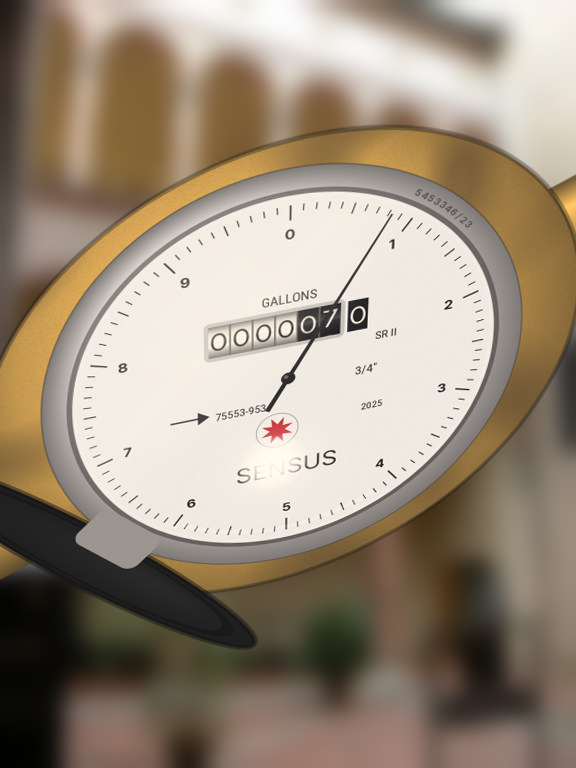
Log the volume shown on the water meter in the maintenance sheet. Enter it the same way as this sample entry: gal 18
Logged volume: gal 70.8
